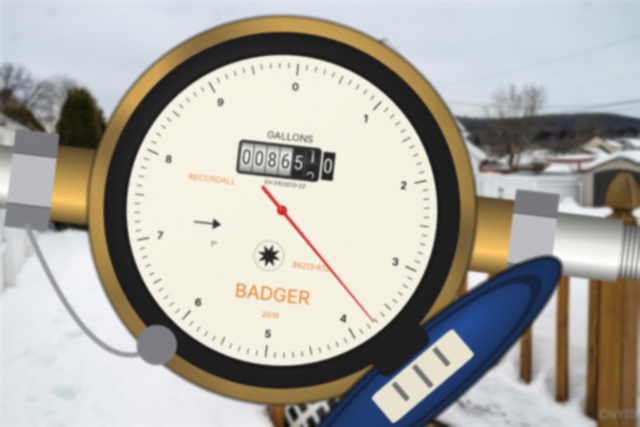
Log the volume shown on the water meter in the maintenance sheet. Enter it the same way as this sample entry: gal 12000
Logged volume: gal 86513.7
